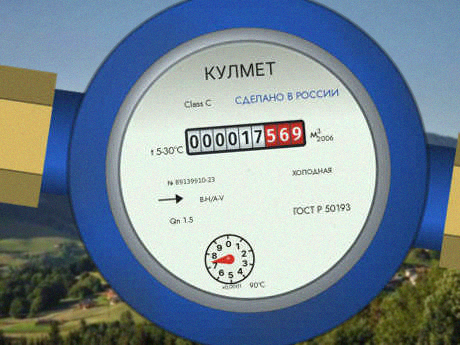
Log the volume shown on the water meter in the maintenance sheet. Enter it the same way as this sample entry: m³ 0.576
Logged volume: m³ 17.5697
